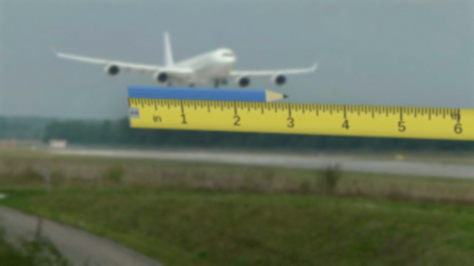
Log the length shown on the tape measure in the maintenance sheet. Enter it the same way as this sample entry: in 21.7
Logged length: in 3
